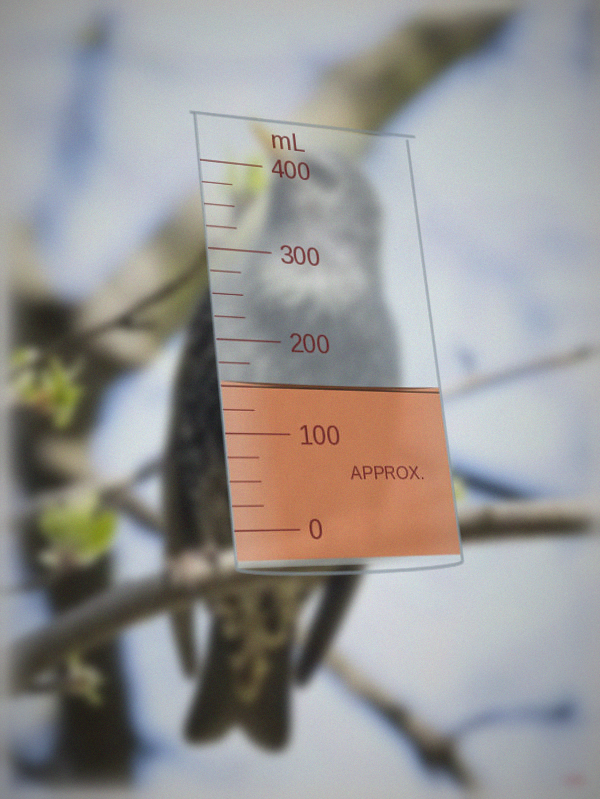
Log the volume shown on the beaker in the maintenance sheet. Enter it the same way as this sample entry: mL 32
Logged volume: mL 150
